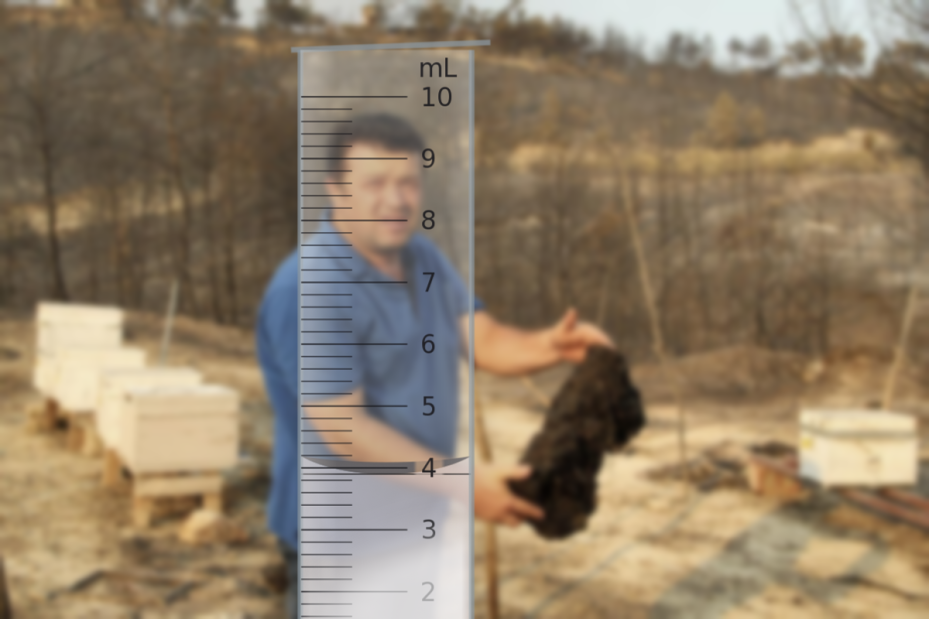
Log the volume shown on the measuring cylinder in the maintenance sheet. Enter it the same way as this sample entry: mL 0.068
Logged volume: mL 3.9
